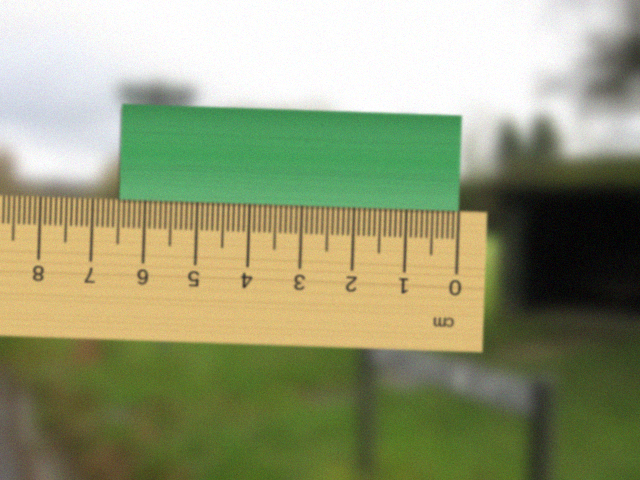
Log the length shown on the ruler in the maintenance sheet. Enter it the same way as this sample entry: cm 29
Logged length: cm 6.5
